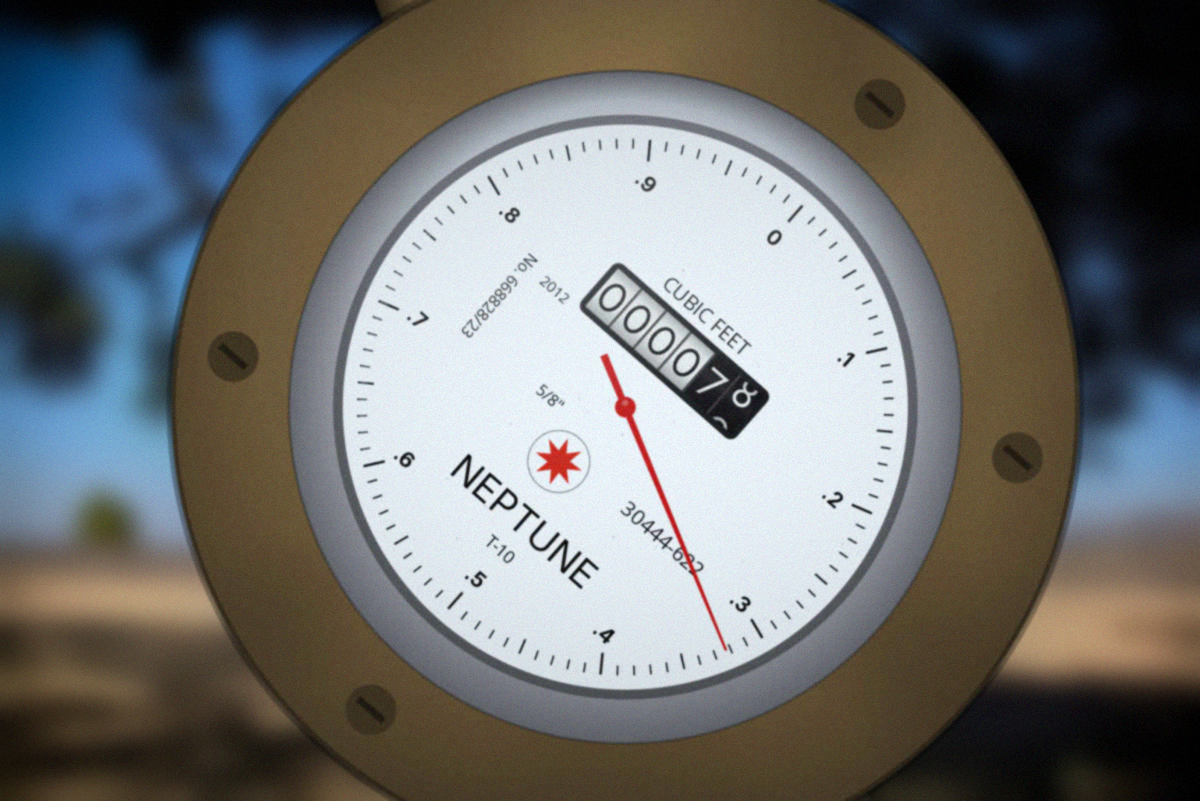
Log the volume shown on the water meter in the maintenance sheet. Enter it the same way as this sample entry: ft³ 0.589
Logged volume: ft³ 78.32
